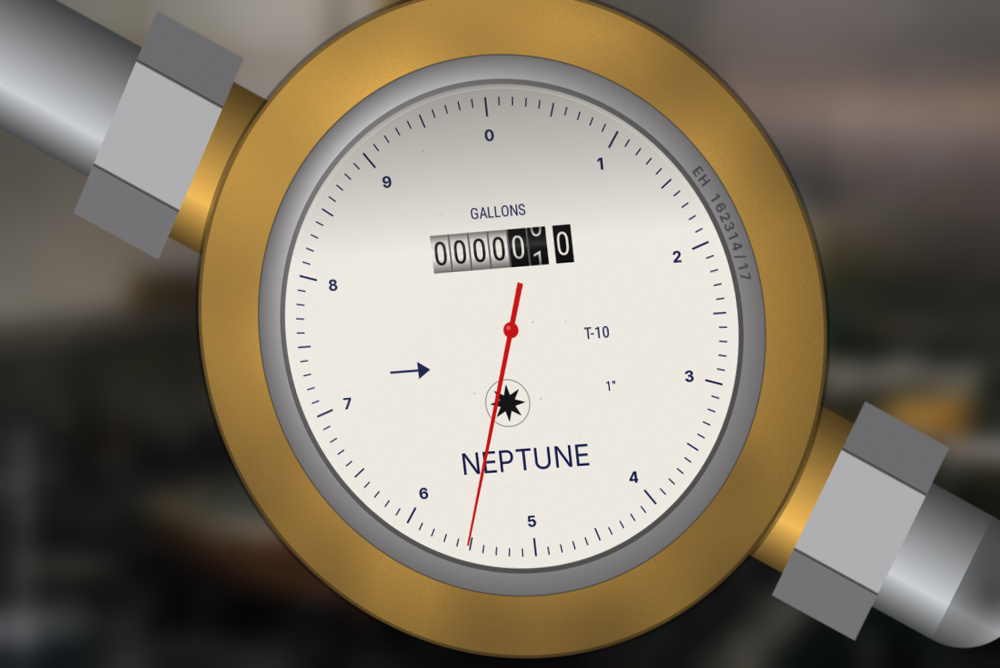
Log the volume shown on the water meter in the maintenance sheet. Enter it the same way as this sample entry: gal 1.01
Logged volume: gal 5.5
